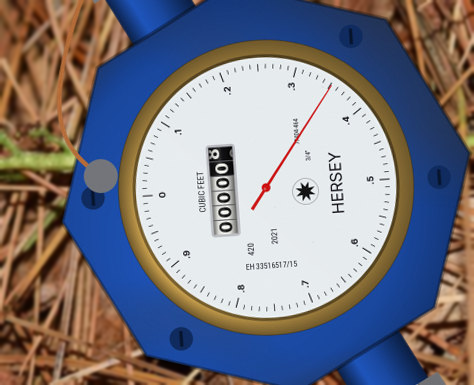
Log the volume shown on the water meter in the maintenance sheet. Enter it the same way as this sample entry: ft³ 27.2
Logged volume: ft³ 8.35
